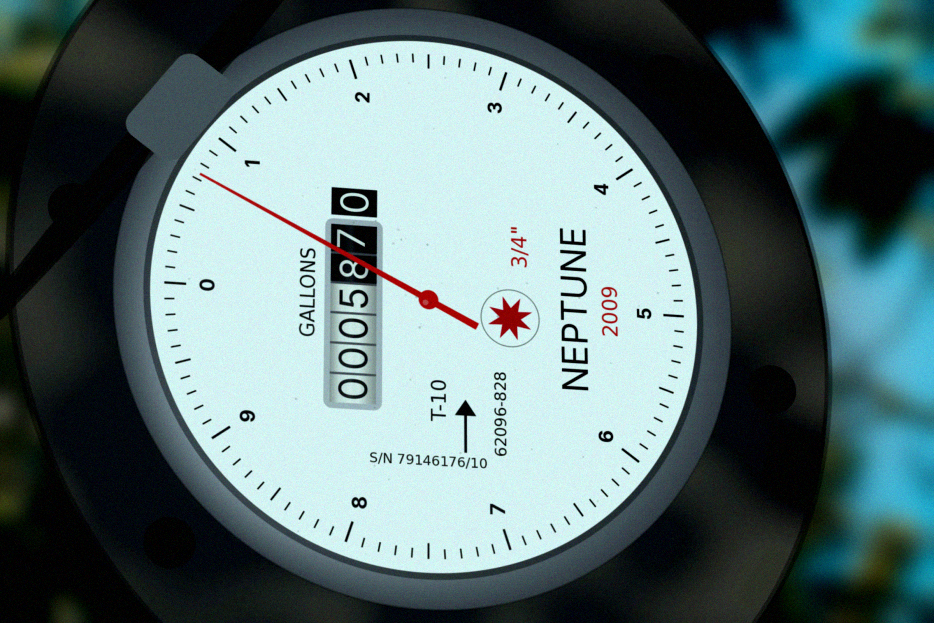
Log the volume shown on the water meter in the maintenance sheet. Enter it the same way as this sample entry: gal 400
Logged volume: gal 5870.7
